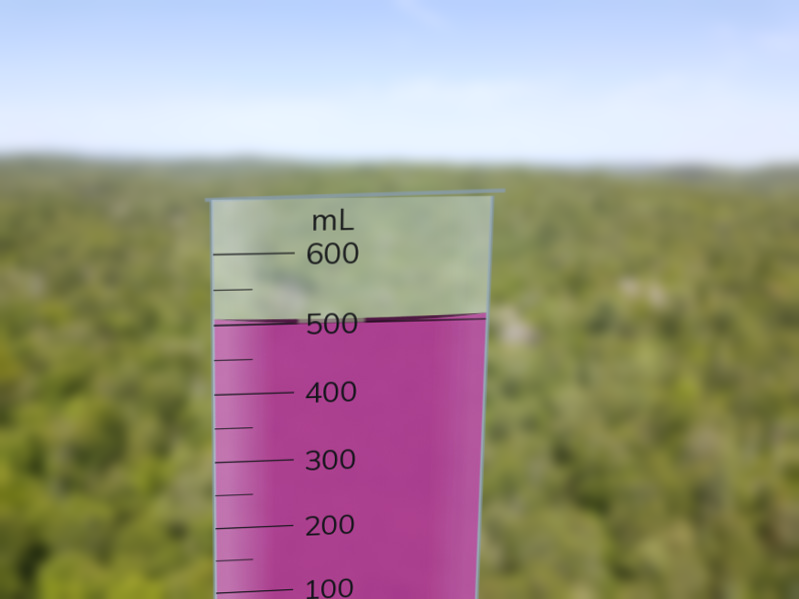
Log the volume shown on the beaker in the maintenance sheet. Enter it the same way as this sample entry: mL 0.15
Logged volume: mL 500
